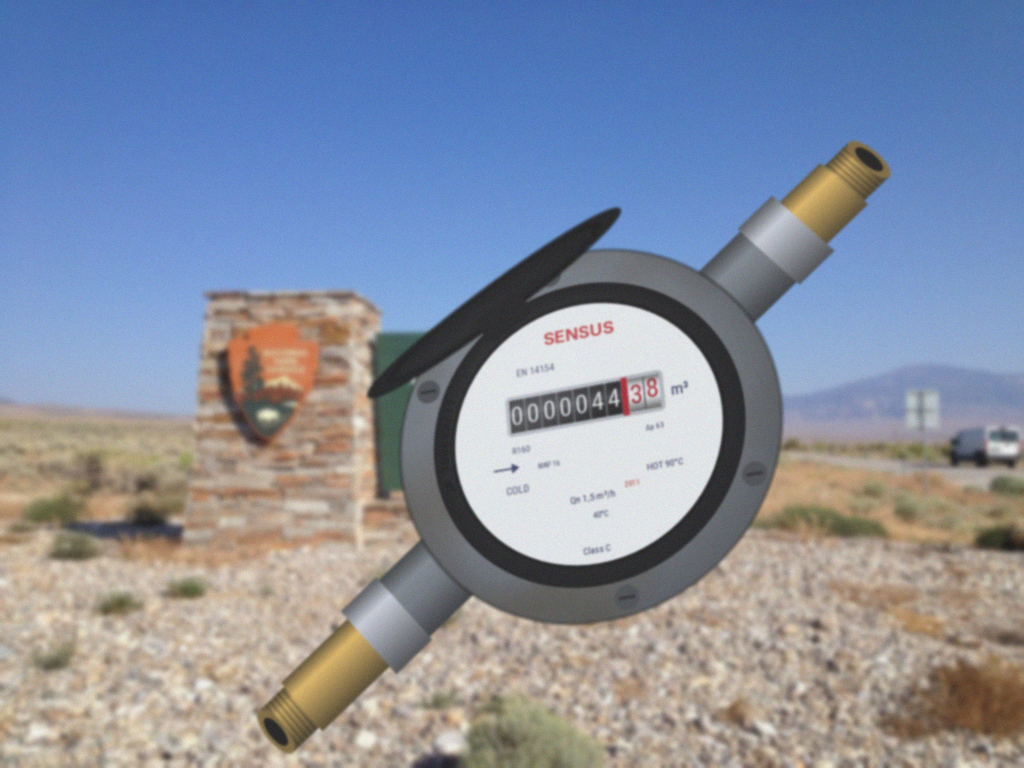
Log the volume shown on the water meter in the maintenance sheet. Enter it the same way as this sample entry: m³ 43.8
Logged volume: m³ 44.38
